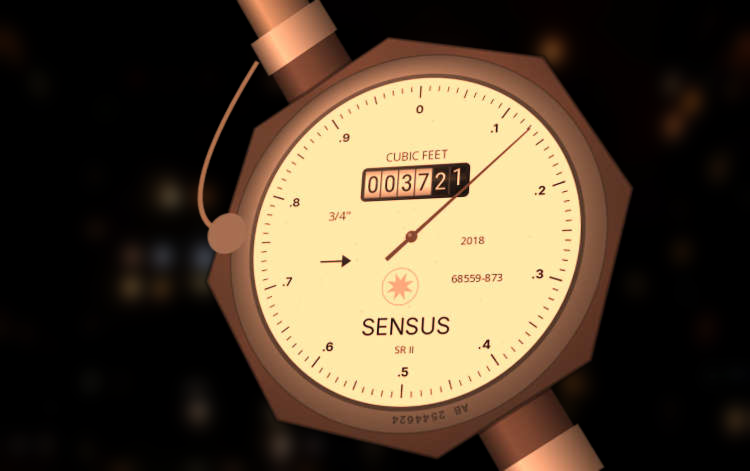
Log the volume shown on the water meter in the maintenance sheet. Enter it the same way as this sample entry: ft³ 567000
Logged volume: ft³ 3721.13
